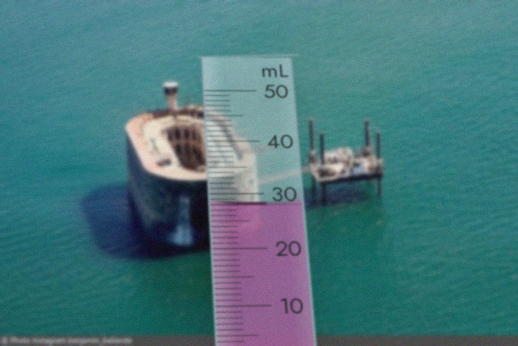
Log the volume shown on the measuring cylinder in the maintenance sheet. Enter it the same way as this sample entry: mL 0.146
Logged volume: mL 28
